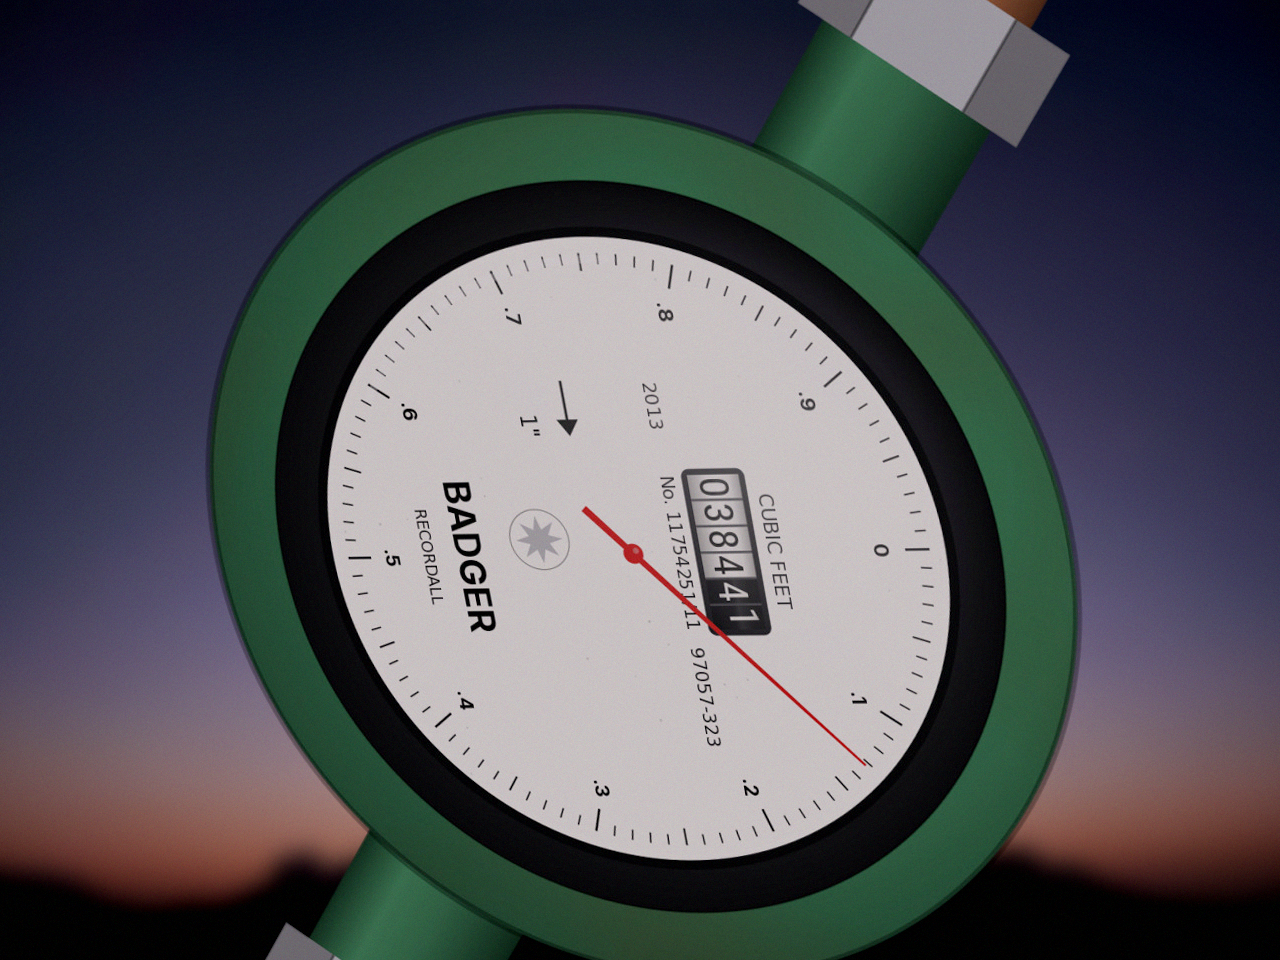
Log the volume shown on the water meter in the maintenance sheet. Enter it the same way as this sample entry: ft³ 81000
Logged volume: ft³ 38441.13
